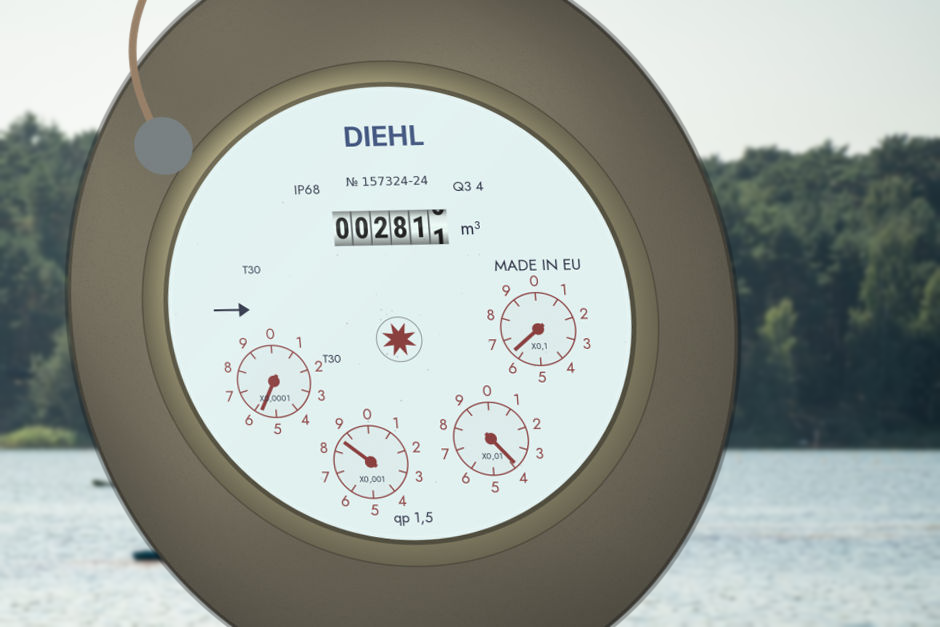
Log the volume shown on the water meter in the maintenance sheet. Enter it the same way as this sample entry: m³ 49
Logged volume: m³ 2810.6385
